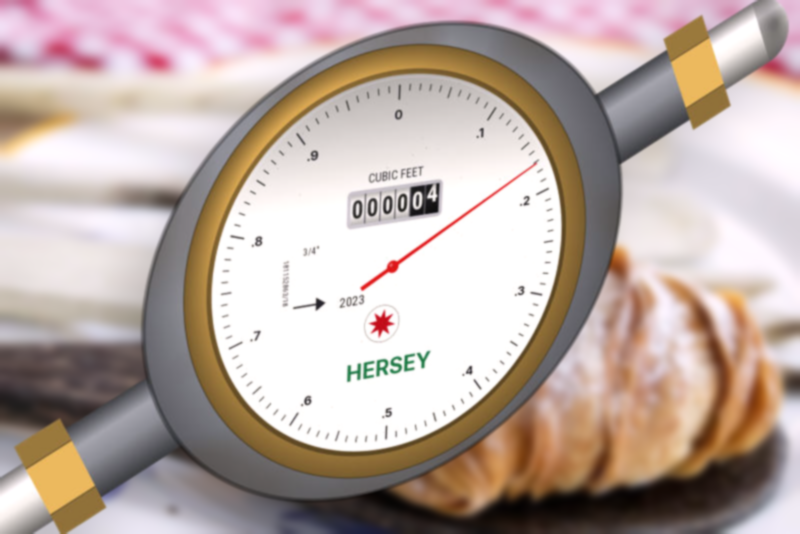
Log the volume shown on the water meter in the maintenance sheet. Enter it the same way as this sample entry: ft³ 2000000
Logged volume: ft³ 4.17
